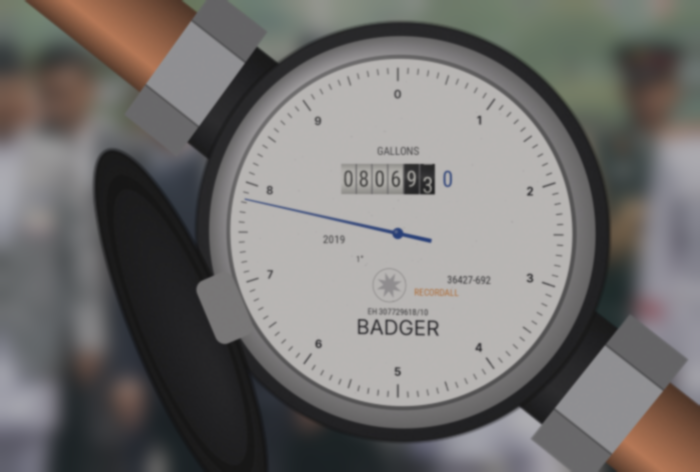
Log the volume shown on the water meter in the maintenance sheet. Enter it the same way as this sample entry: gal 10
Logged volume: gal 806927.8
